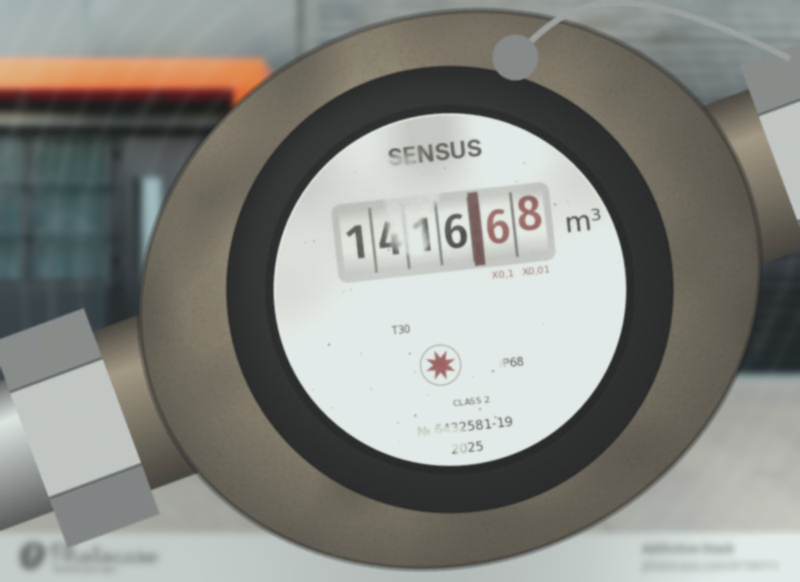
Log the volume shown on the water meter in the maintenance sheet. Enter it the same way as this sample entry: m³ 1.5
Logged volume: m³ 1416.68
